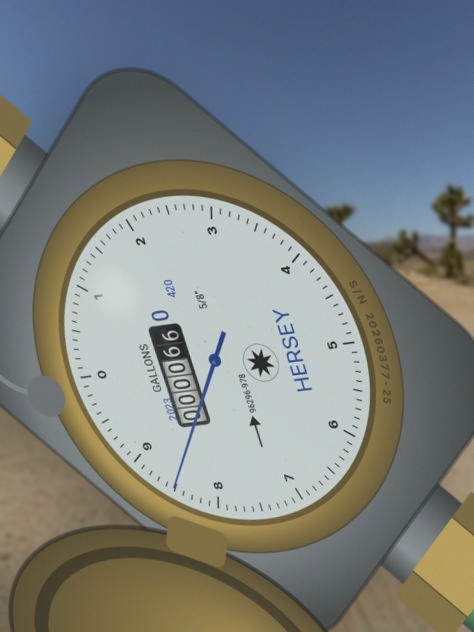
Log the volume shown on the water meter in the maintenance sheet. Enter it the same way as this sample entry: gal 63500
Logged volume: gal 658.5
